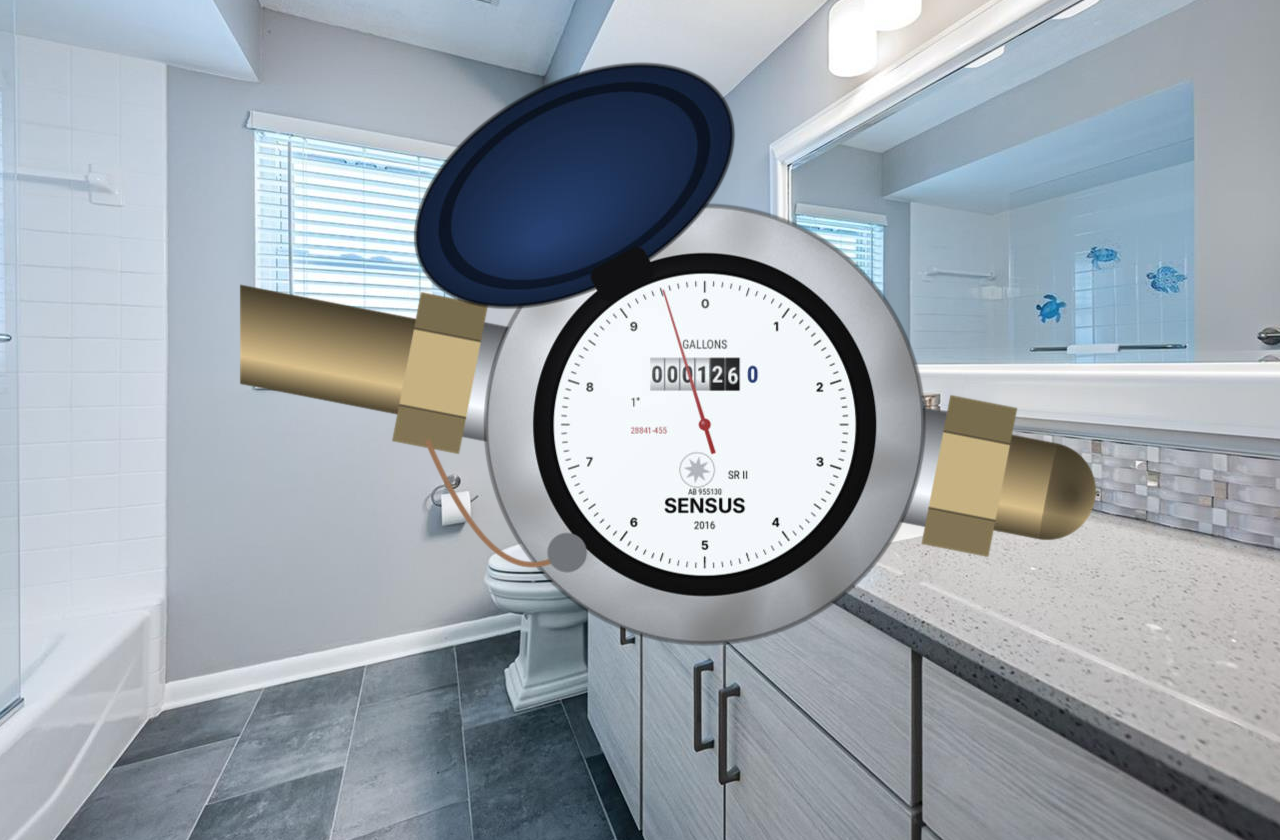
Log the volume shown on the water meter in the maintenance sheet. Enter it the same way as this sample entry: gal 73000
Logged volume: gal 1259.5
